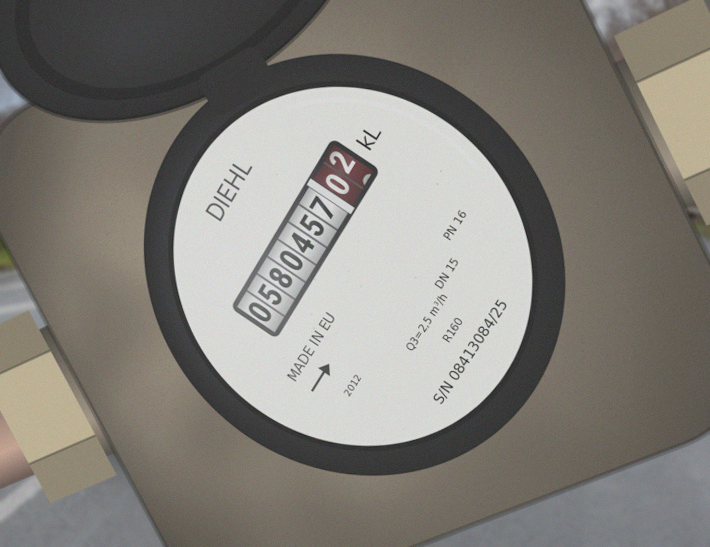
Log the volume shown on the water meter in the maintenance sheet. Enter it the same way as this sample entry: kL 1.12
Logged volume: kL 580457.02
